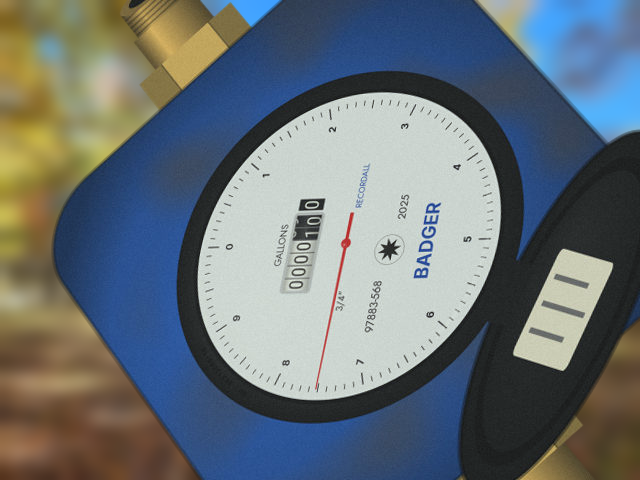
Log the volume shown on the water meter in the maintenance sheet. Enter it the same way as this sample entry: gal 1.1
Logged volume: gal 97.5
